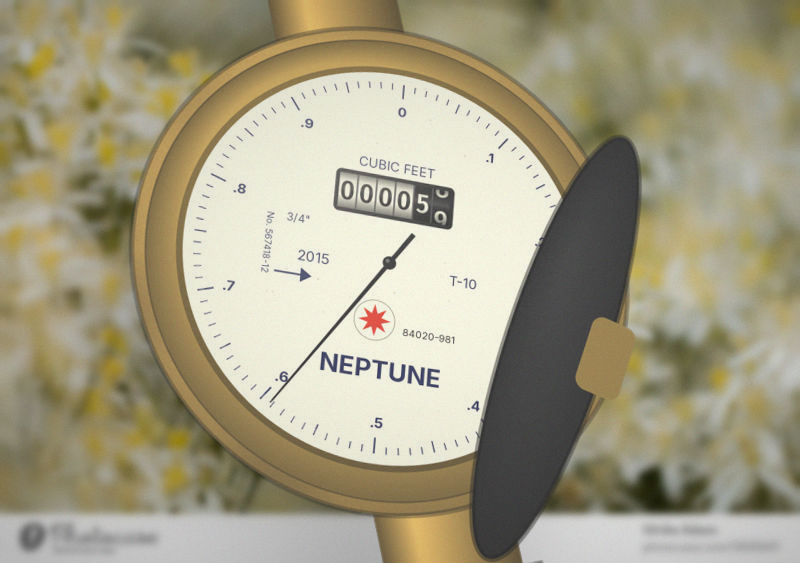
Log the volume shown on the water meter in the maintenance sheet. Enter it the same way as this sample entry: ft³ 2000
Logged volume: ft³ 58.59
